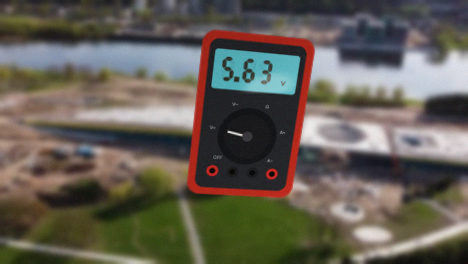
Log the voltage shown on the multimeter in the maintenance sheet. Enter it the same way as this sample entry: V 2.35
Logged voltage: V 5.63
